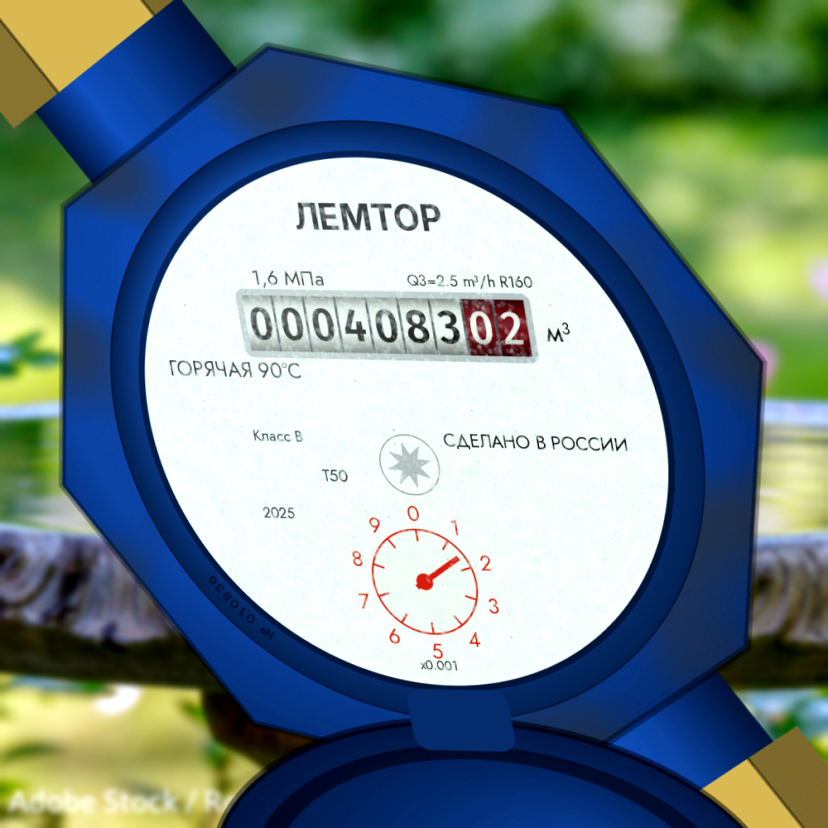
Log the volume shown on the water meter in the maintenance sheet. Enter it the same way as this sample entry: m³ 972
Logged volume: m³ 4083.021
